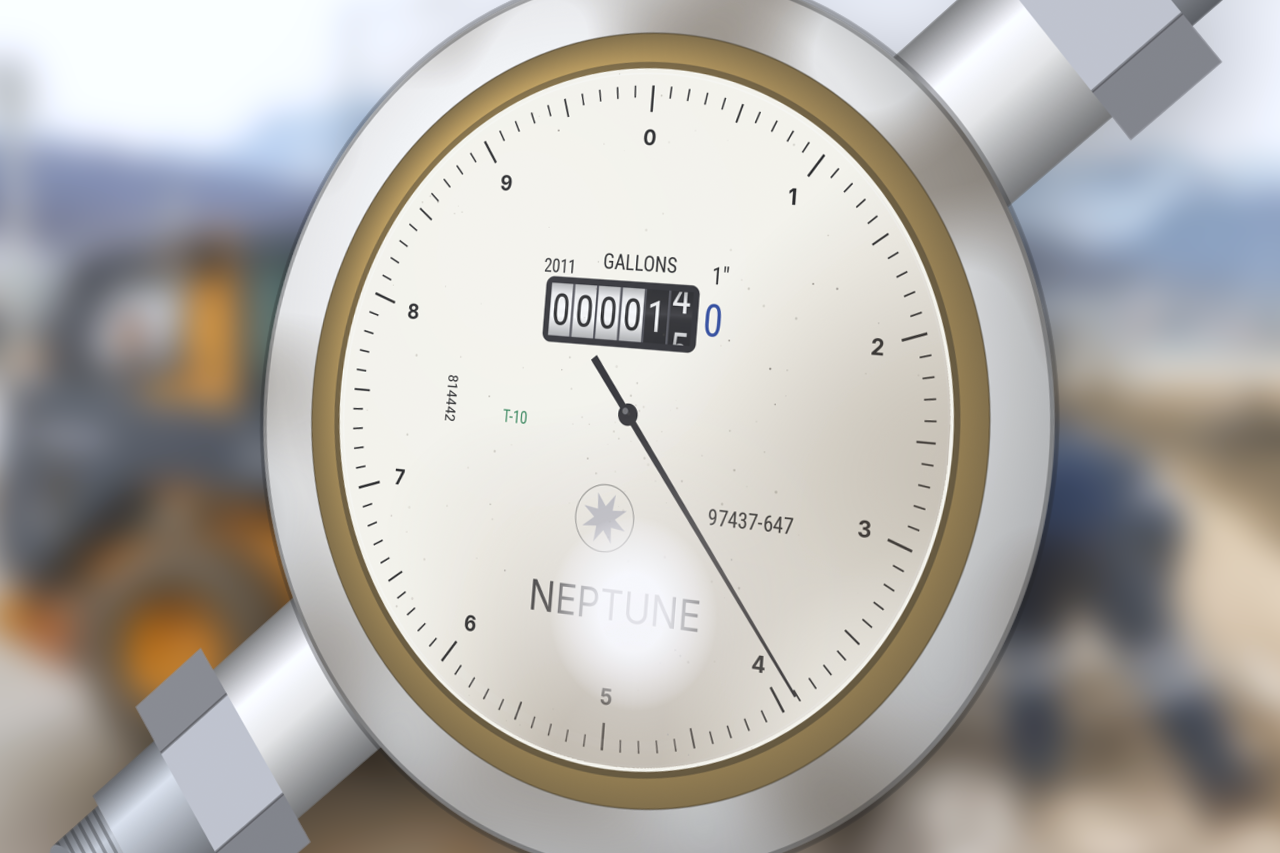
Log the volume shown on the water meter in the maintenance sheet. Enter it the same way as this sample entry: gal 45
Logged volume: gal 143.9
